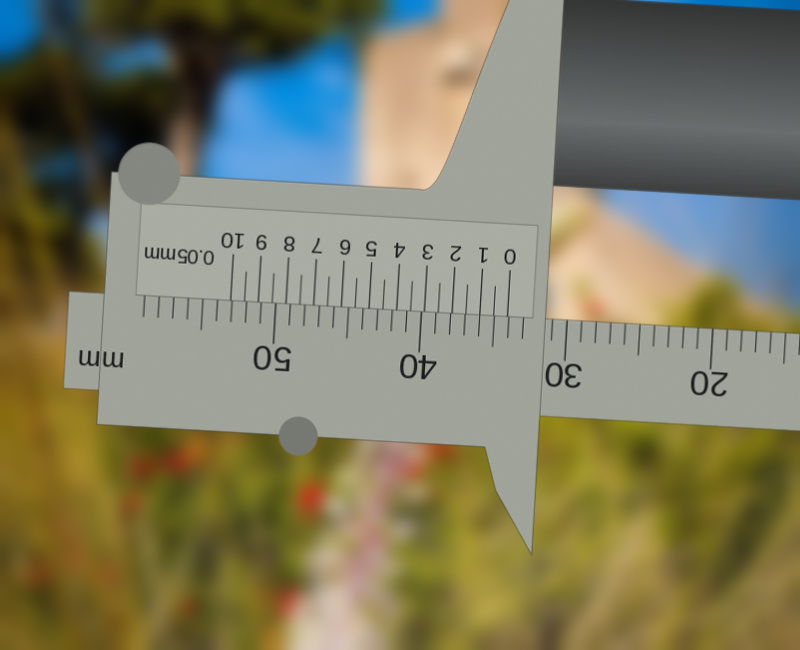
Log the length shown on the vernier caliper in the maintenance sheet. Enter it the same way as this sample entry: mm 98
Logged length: mm 34.1
